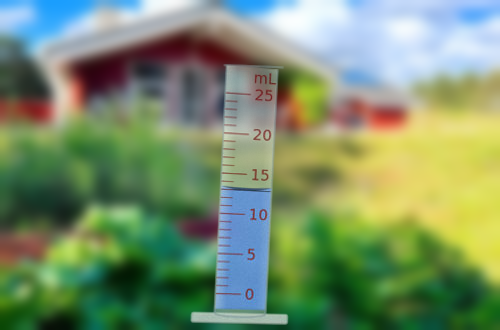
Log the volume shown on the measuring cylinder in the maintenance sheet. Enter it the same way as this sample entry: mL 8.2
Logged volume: mL 13
